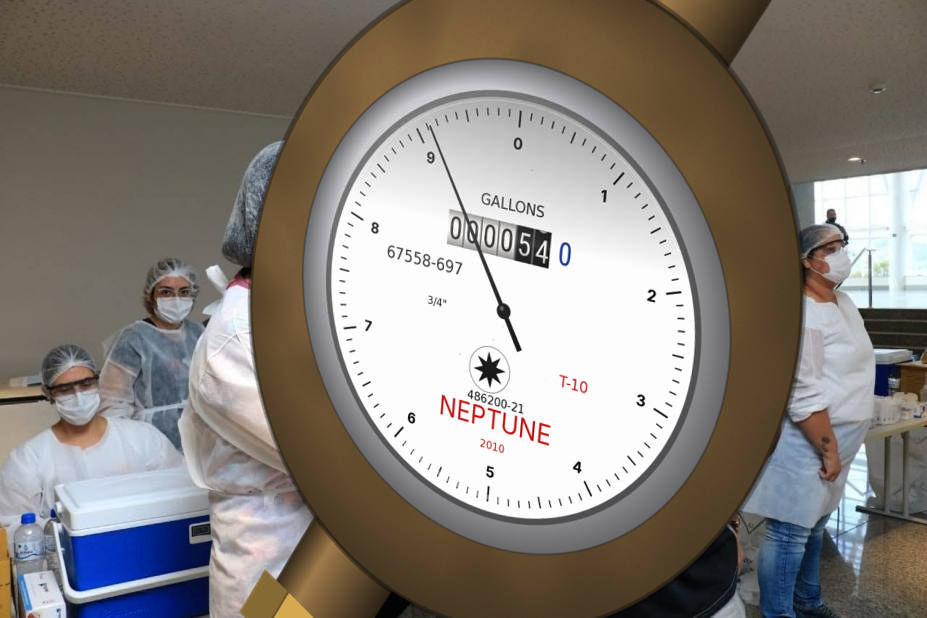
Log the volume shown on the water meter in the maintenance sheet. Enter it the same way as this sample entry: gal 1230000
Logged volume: gal 539.1
